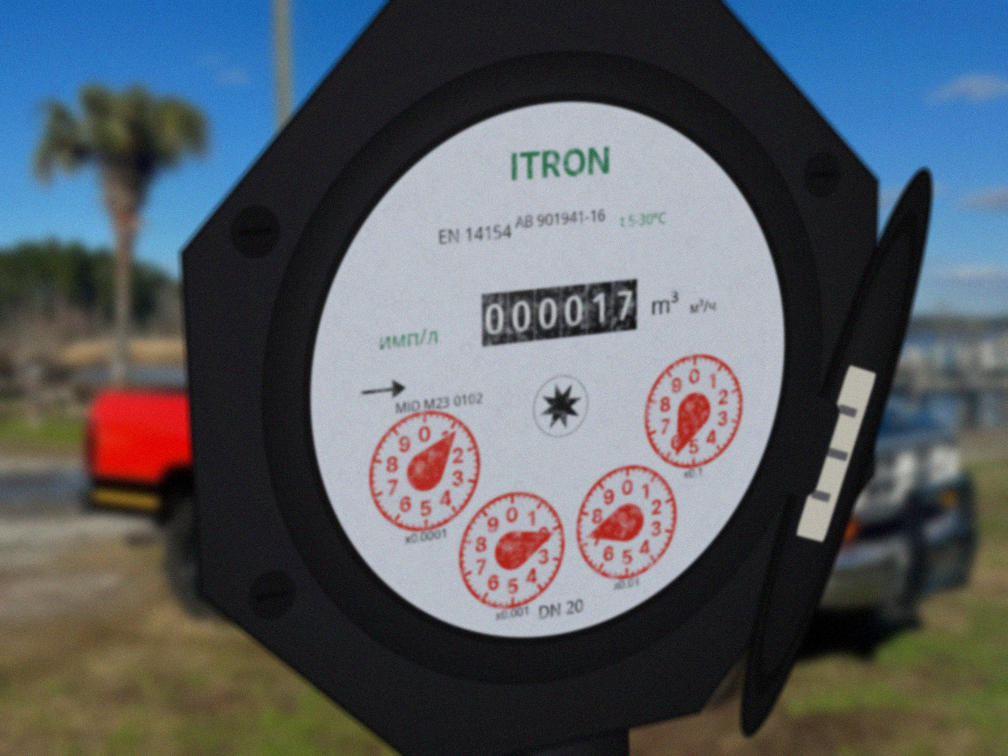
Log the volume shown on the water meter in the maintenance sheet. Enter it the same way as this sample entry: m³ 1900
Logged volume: m³ 17.5721
